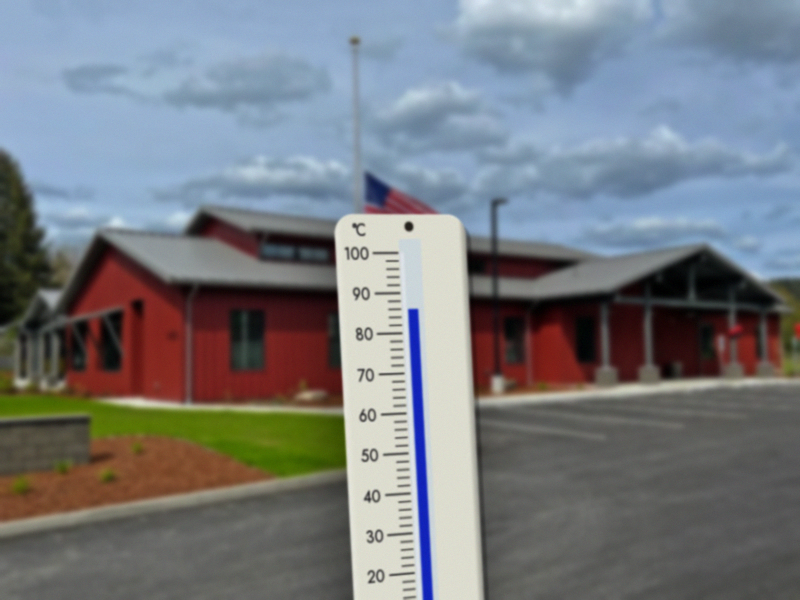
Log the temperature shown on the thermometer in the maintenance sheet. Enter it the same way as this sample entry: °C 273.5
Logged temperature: °C 86
